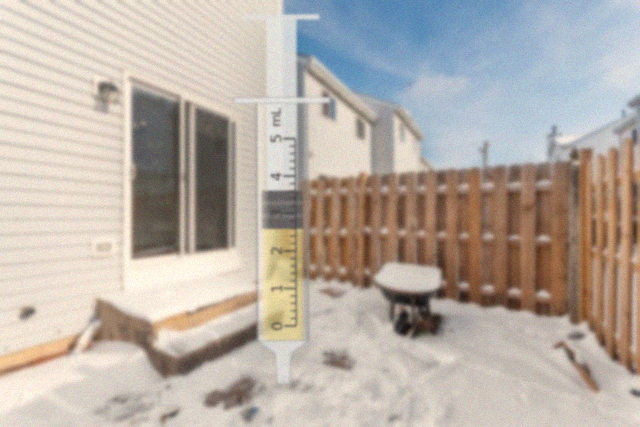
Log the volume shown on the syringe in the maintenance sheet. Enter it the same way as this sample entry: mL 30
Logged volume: mL 2.6
